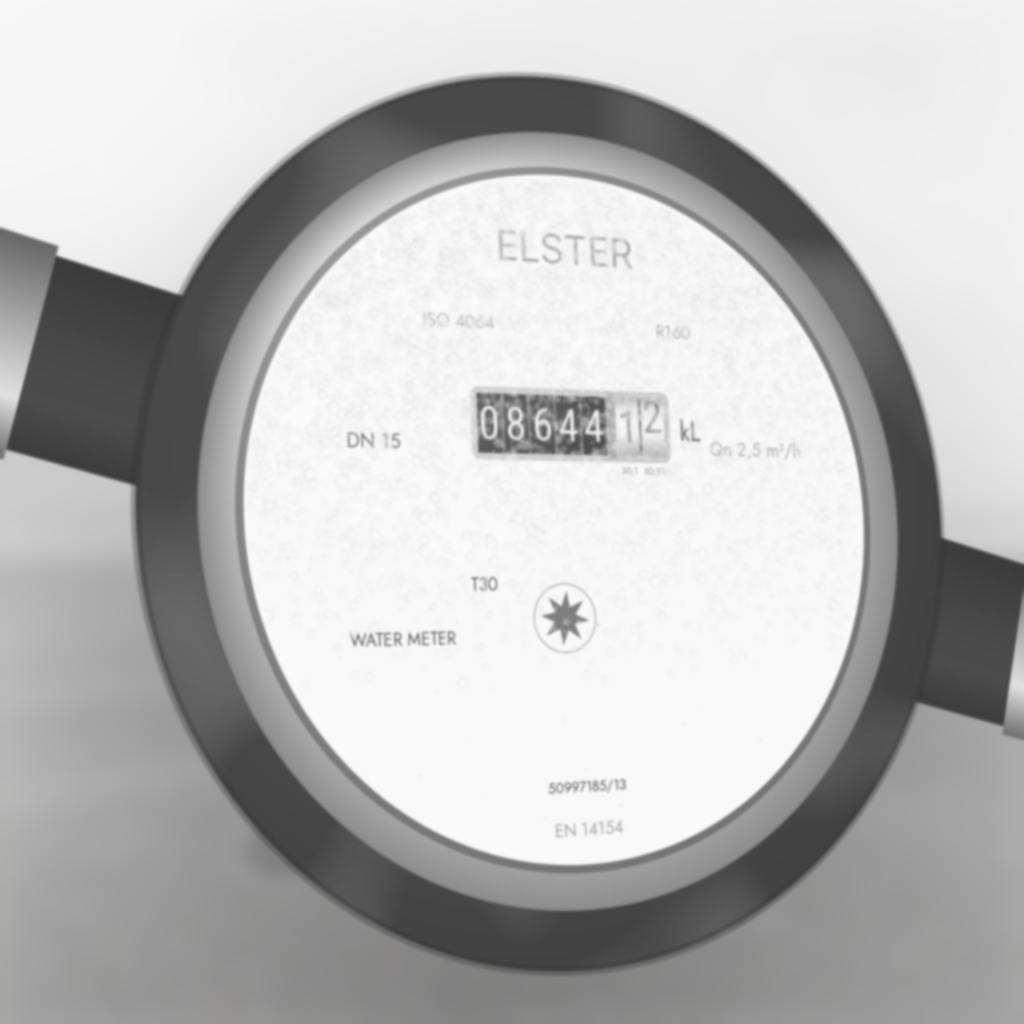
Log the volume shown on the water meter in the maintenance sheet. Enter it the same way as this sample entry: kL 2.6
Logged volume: kL 8644.12
